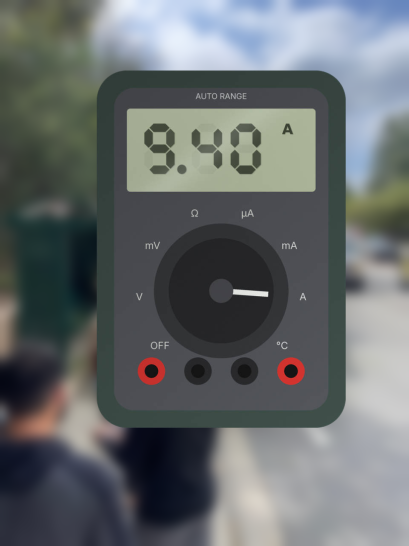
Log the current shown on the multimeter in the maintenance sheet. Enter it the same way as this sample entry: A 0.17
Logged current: A 9.40
